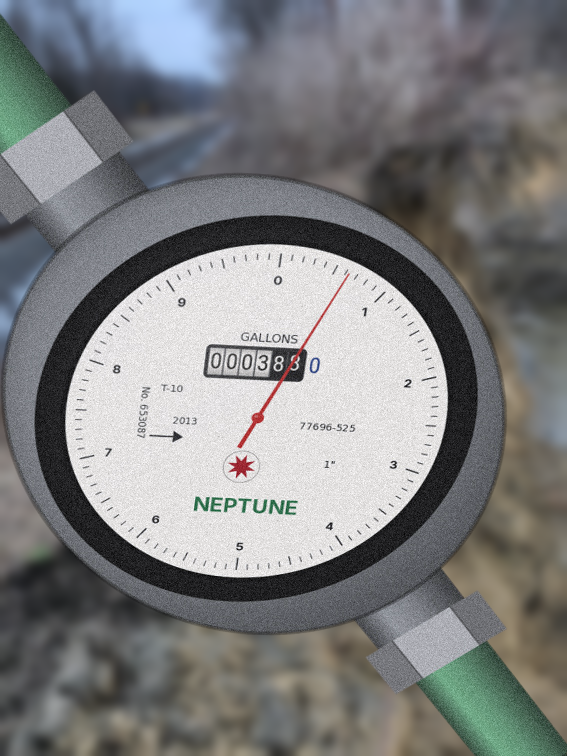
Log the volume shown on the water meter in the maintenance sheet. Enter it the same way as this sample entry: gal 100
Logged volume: gal 3880.6
